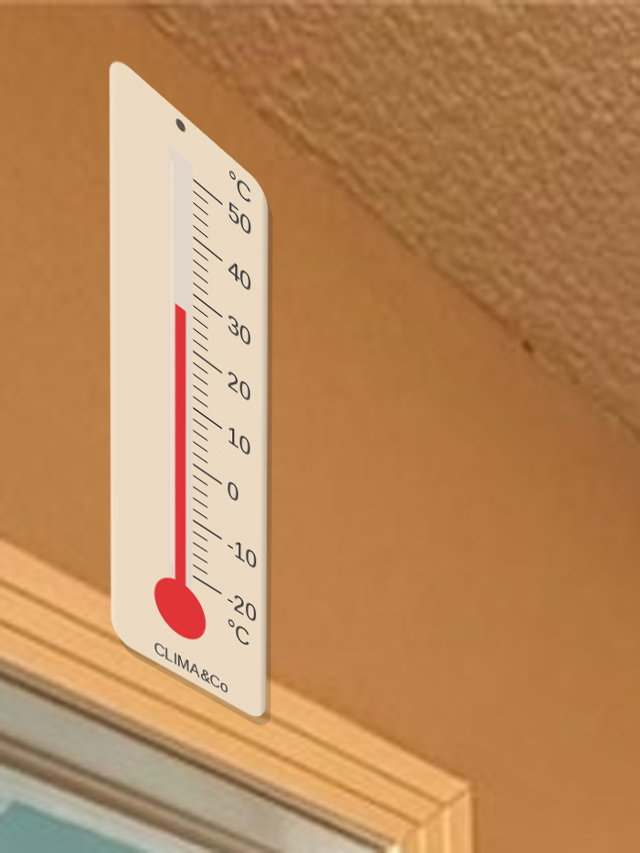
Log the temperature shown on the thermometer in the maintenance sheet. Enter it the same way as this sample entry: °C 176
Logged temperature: °C 26
